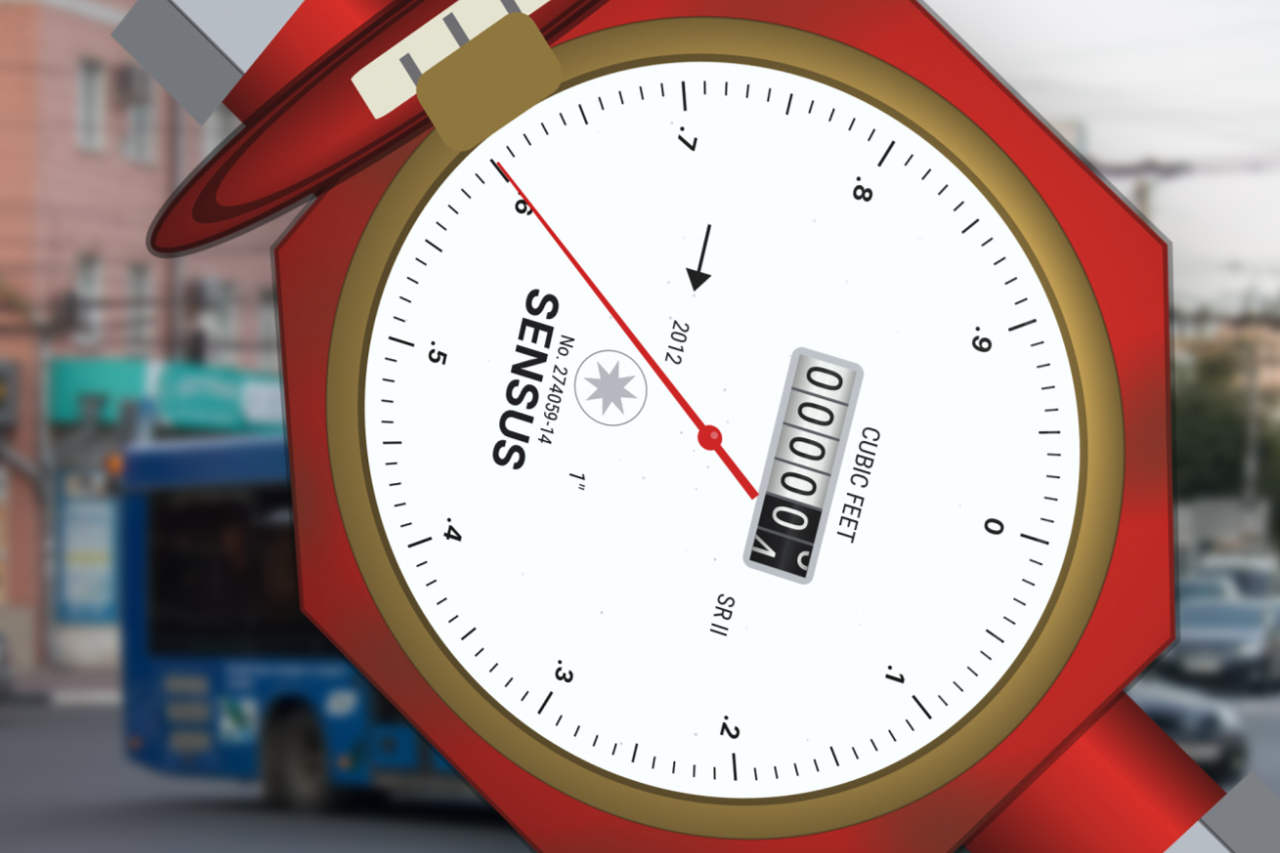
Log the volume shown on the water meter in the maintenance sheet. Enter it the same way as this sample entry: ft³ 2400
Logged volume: ft³ 3.60
